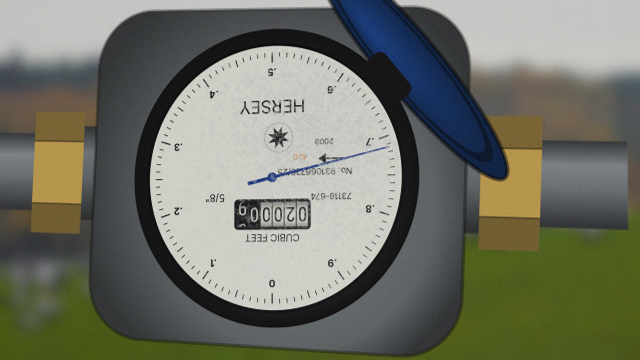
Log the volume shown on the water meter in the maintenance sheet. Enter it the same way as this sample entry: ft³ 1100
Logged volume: ft³ 20008.71
